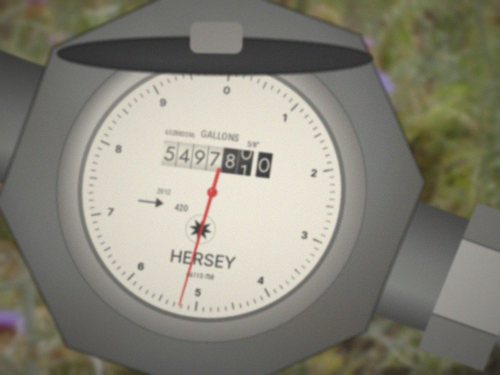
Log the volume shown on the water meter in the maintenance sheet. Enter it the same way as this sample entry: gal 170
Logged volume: gal 5497805.2
